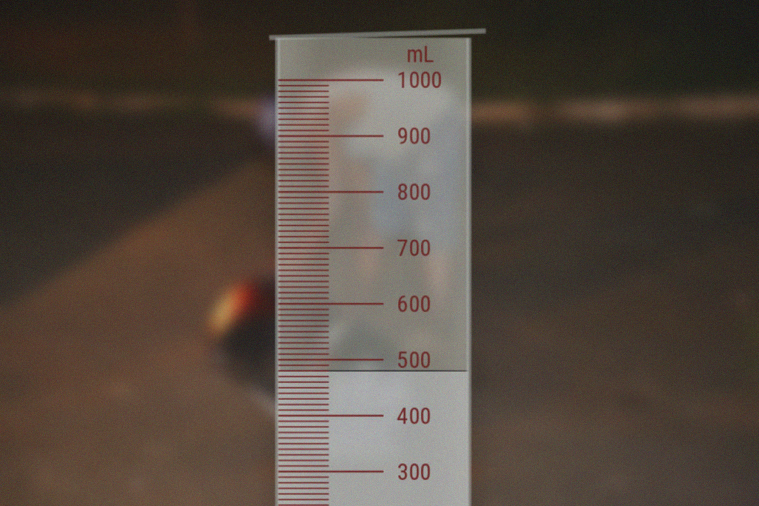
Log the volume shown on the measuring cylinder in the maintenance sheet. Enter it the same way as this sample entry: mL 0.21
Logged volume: mL 480
